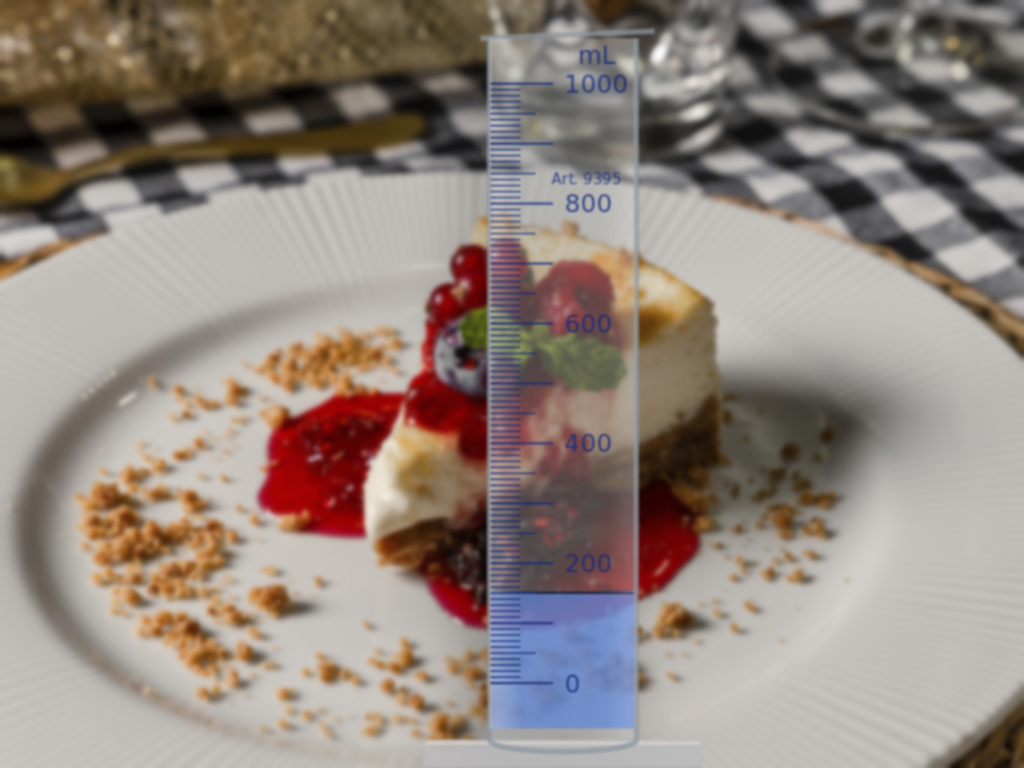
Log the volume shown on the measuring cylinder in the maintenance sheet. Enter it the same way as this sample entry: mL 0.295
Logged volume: mL 150
